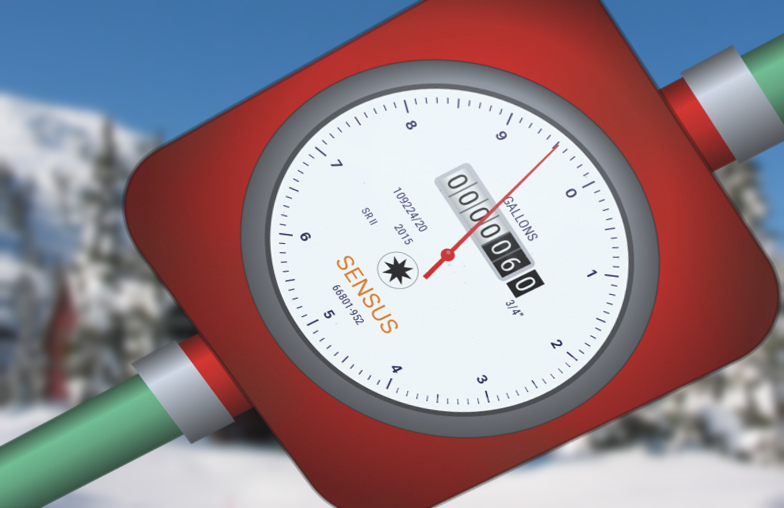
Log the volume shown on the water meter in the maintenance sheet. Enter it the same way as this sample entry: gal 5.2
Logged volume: gal 59.5
